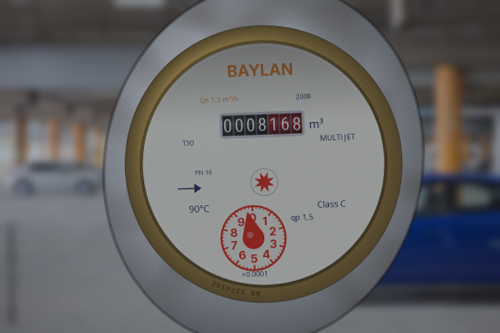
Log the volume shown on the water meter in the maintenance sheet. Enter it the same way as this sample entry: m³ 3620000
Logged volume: m³ 8.1679
